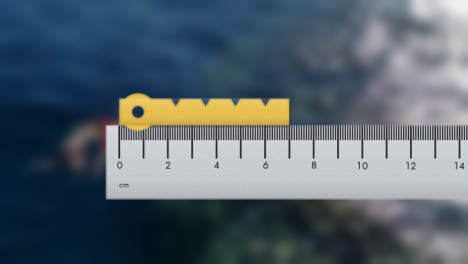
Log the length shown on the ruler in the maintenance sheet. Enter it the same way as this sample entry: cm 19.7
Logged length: cm 7
